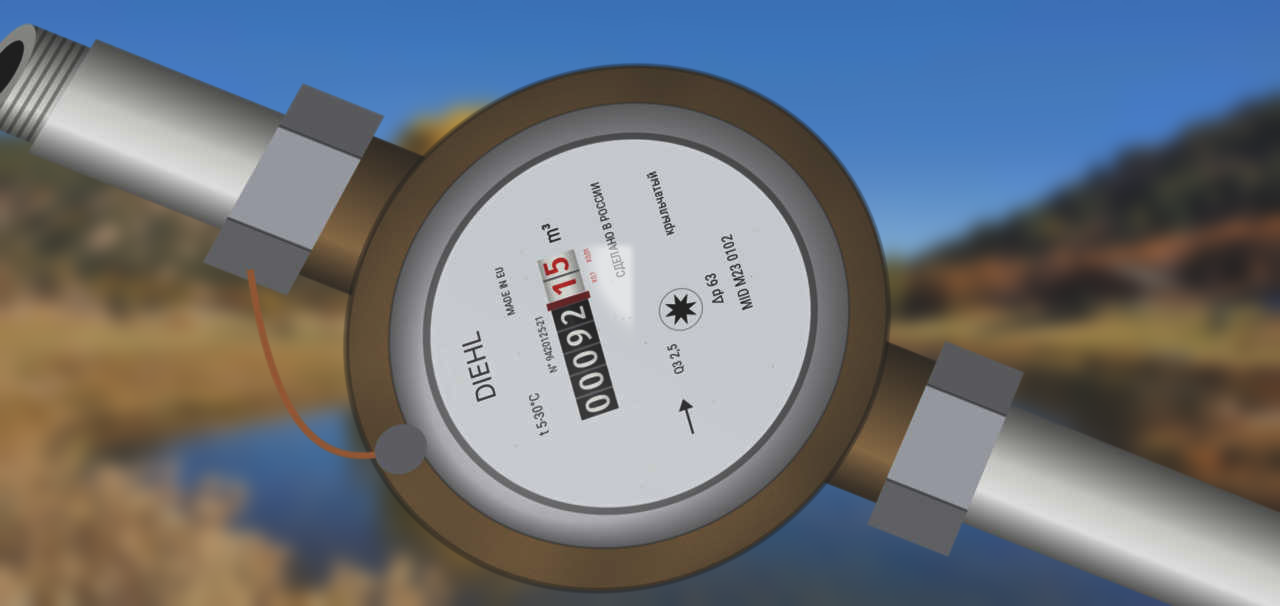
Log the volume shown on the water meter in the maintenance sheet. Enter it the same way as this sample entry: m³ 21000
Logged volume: m³ 92.15
